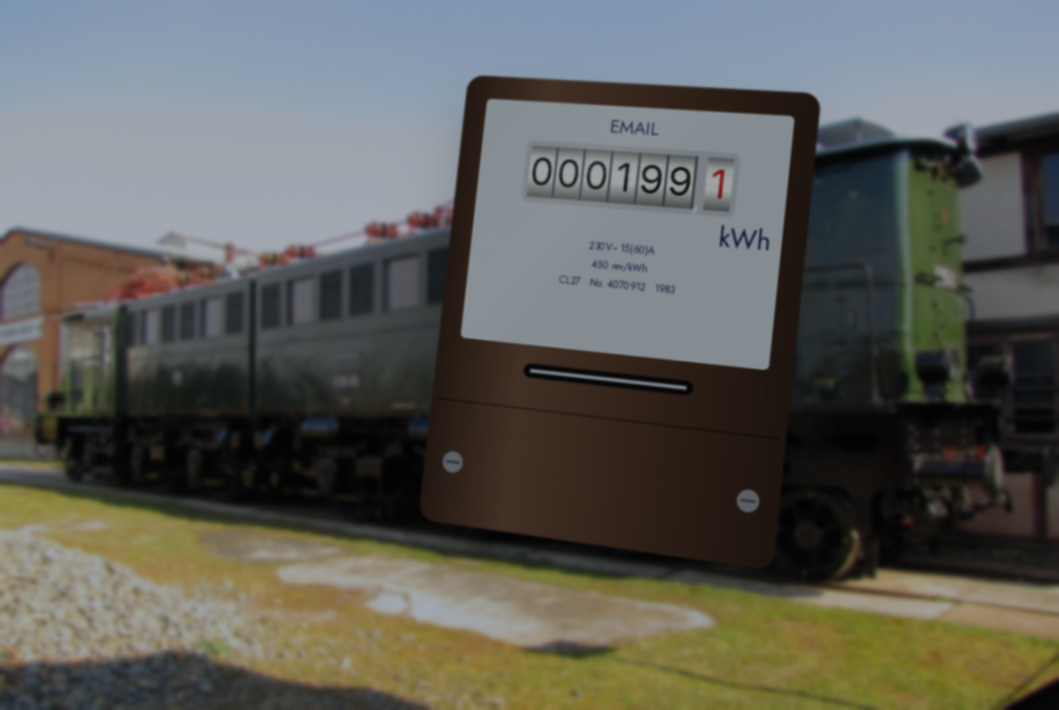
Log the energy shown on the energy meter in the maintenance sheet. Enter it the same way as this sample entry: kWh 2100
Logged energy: kWh 199.1
